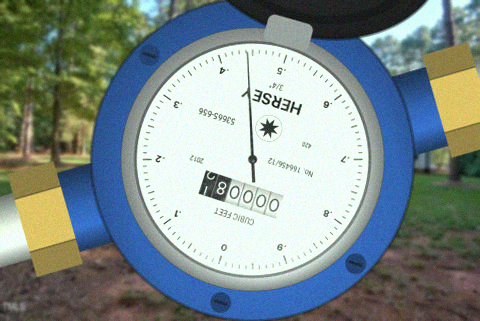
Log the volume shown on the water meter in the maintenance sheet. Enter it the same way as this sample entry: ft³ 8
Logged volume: ft³ 81.44
